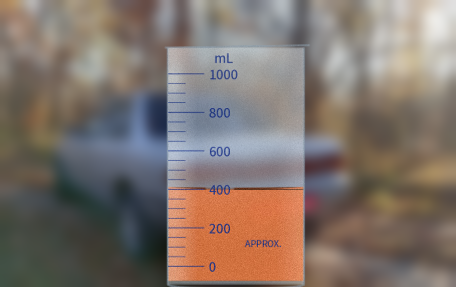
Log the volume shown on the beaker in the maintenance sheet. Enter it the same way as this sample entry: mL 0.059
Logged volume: mL 400
